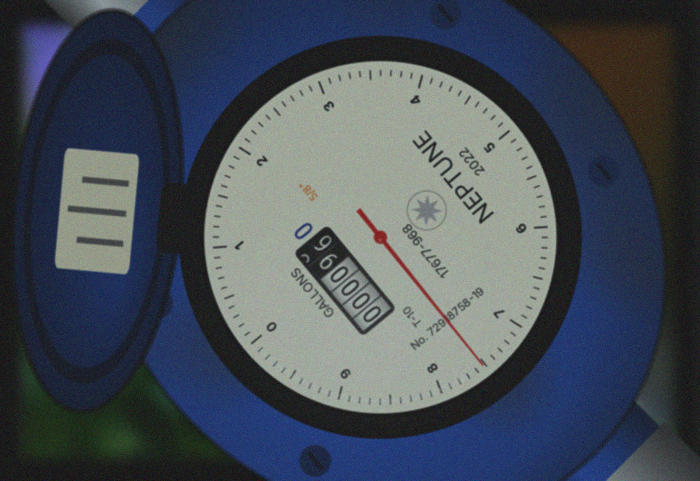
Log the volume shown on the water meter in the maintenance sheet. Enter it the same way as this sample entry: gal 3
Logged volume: gal 957.5
